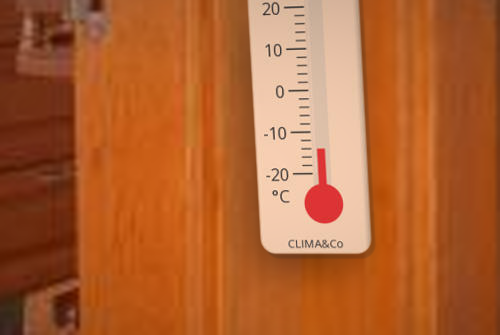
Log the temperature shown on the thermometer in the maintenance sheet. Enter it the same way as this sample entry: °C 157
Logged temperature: °C -14
